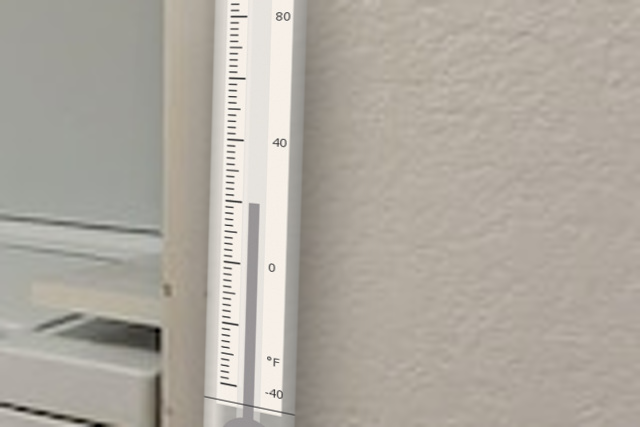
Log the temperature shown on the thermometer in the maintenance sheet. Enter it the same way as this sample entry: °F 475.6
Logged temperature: °F 20
